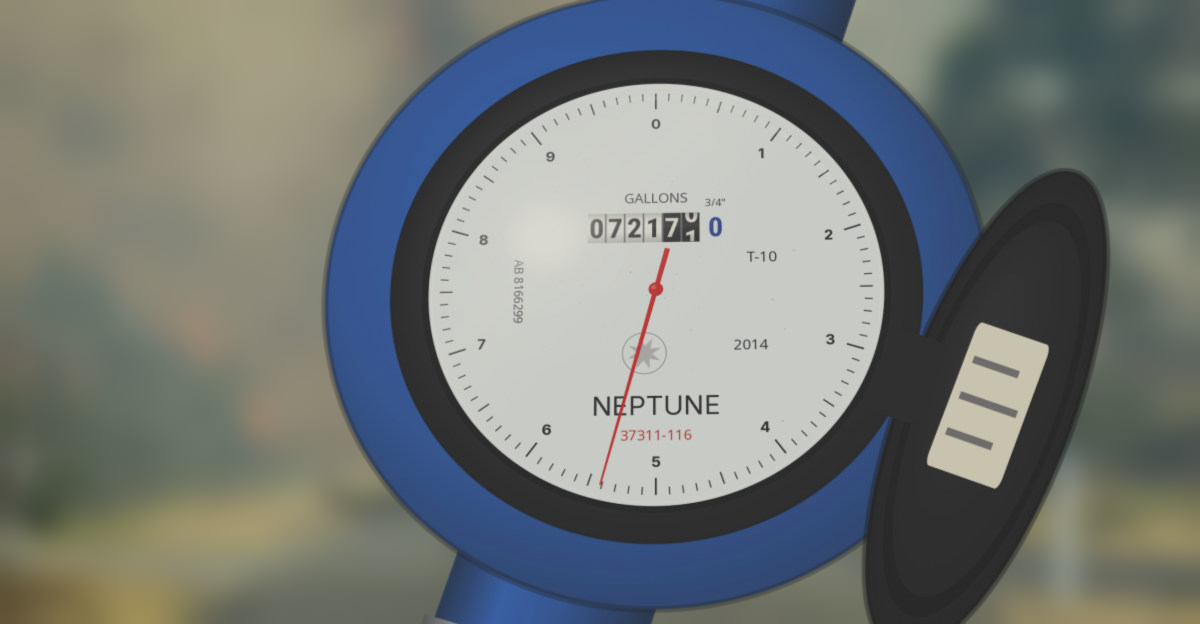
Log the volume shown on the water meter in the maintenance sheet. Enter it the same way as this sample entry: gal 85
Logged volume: gal 721705.4
